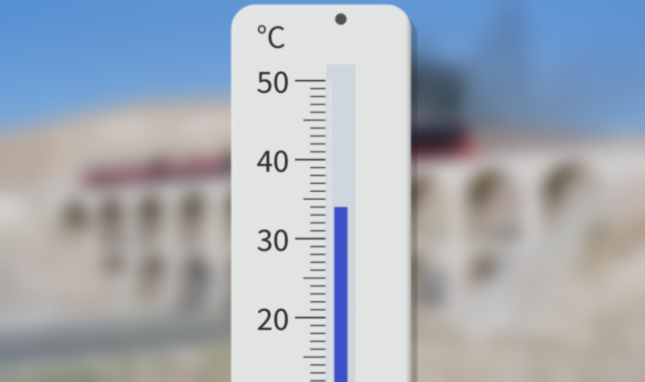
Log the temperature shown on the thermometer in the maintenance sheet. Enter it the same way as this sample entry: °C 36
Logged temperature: °C 34
